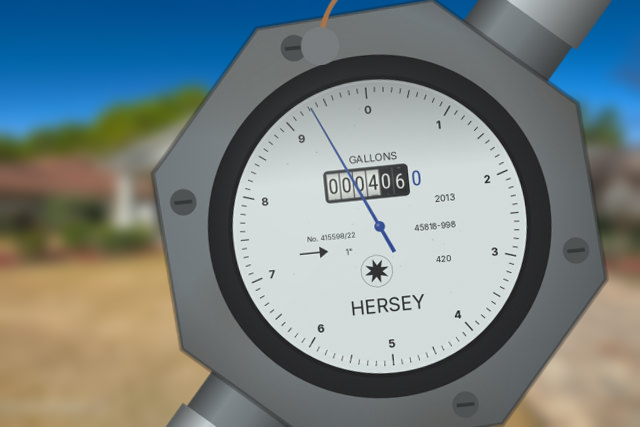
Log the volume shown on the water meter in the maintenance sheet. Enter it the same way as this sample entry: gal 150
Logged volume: gal 4059.3
